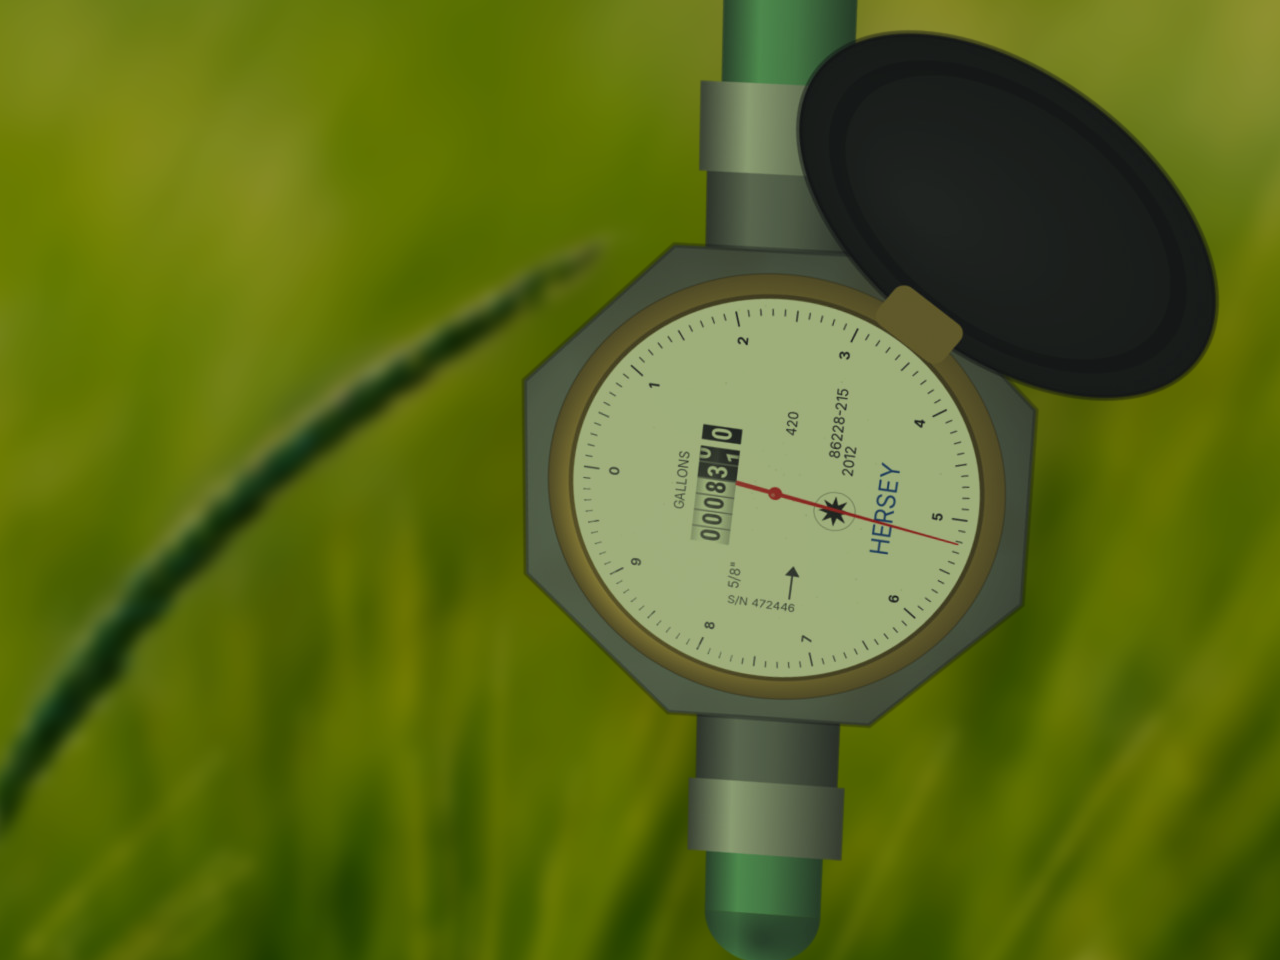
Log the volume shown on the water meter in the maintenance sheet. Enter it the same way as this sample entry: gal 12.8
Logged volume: gal 8305.2
